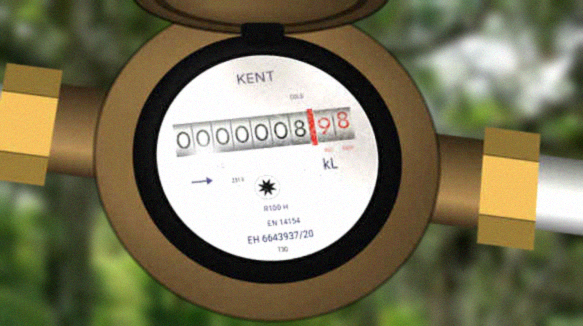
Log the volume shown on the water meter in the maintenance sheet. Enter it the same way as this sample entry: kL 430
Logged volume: kL 8.98
